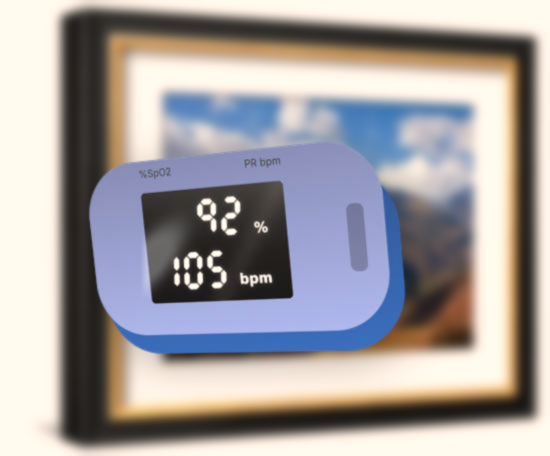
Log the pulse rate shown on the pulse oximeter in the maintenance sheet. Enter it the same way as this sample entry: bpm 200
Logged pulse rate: bpm 105
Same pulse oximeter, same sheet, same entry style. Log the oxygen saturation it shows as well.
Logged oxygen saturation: % 92
